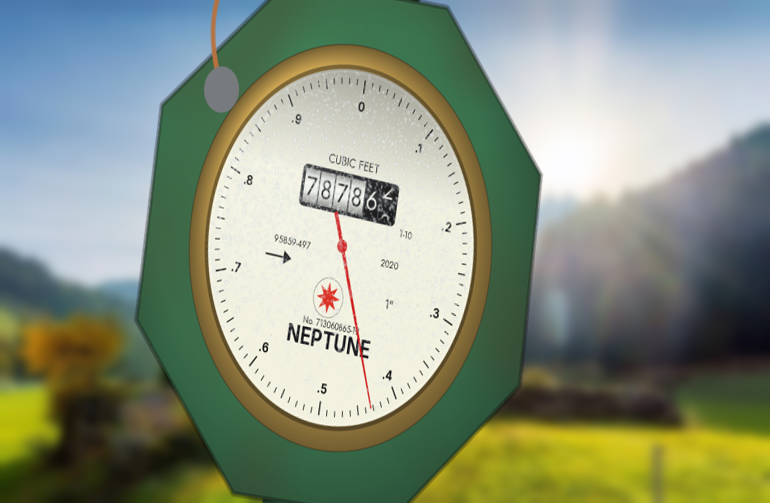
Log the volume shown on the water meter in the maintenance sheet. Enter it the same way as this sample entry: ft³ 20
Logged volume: ft³ 787862.43
